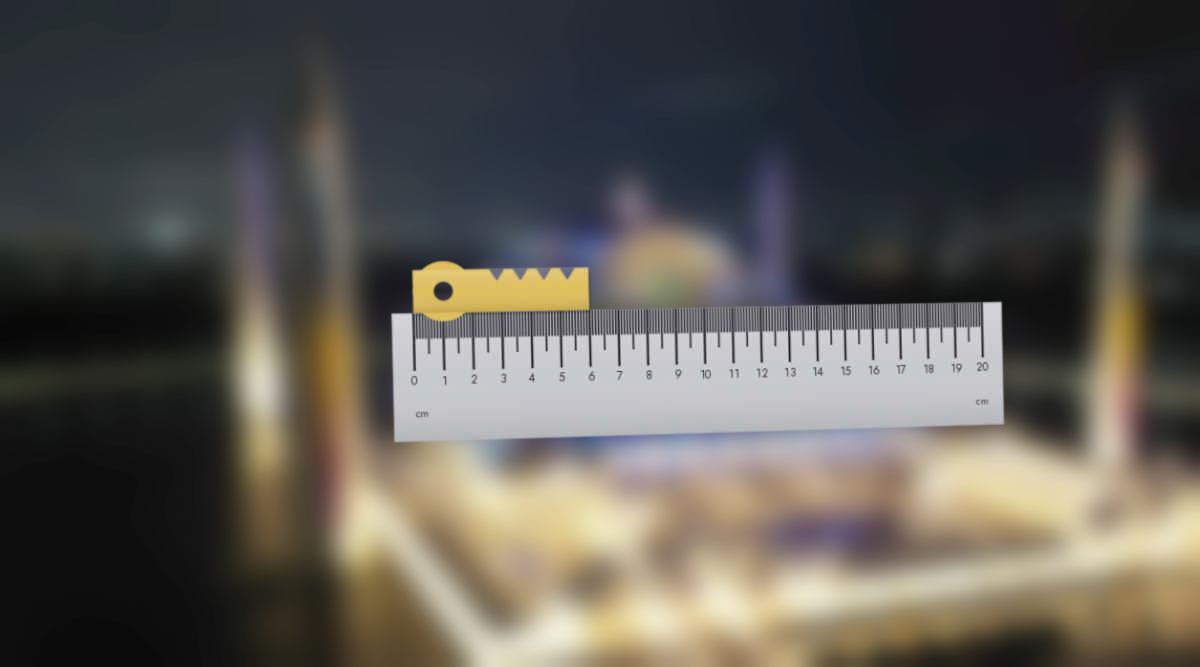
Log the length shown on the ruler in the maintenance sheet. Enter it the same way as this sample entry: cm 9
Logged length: cm 6
